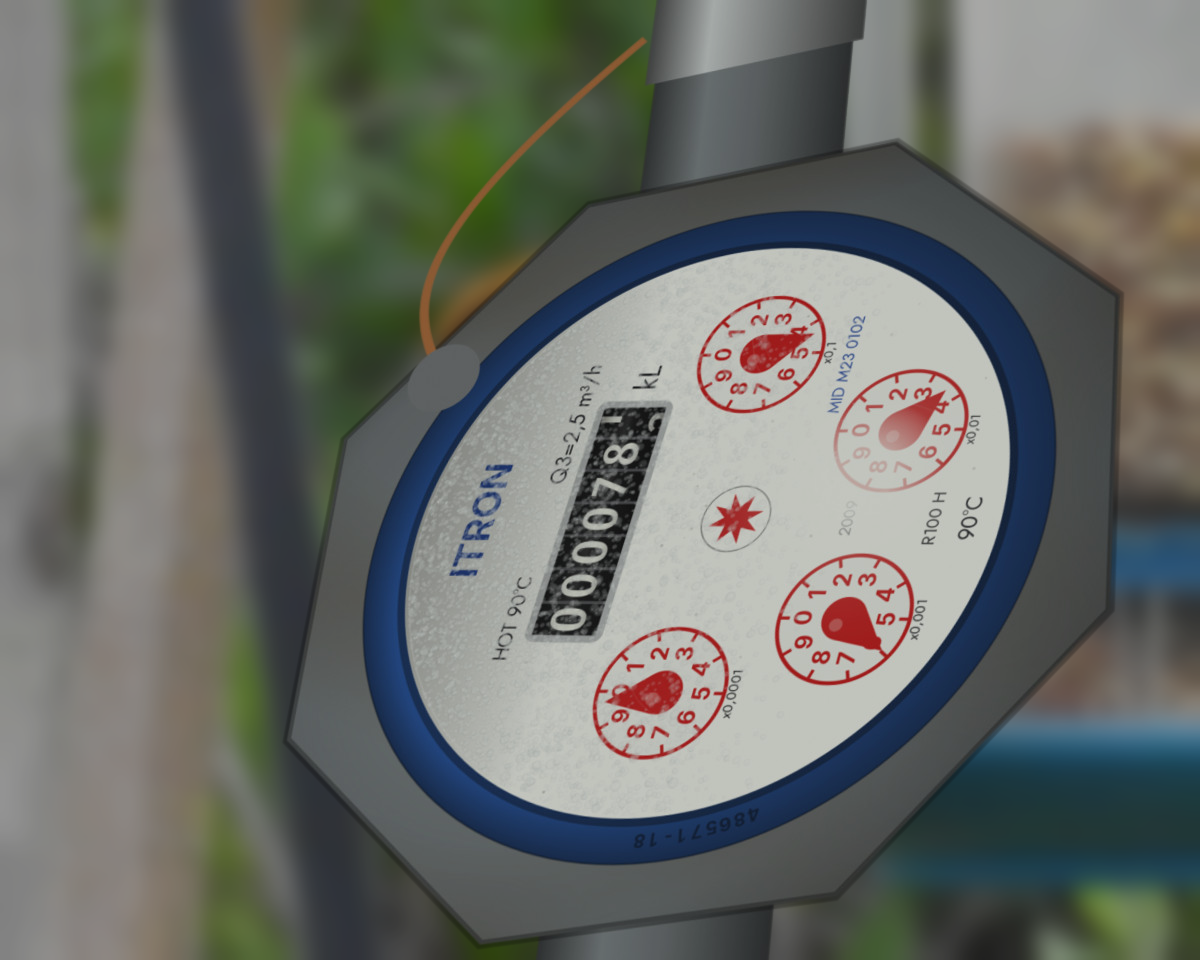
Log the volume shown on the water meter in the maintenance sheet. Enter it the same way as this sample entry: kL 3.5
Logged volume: kL 781.4359
